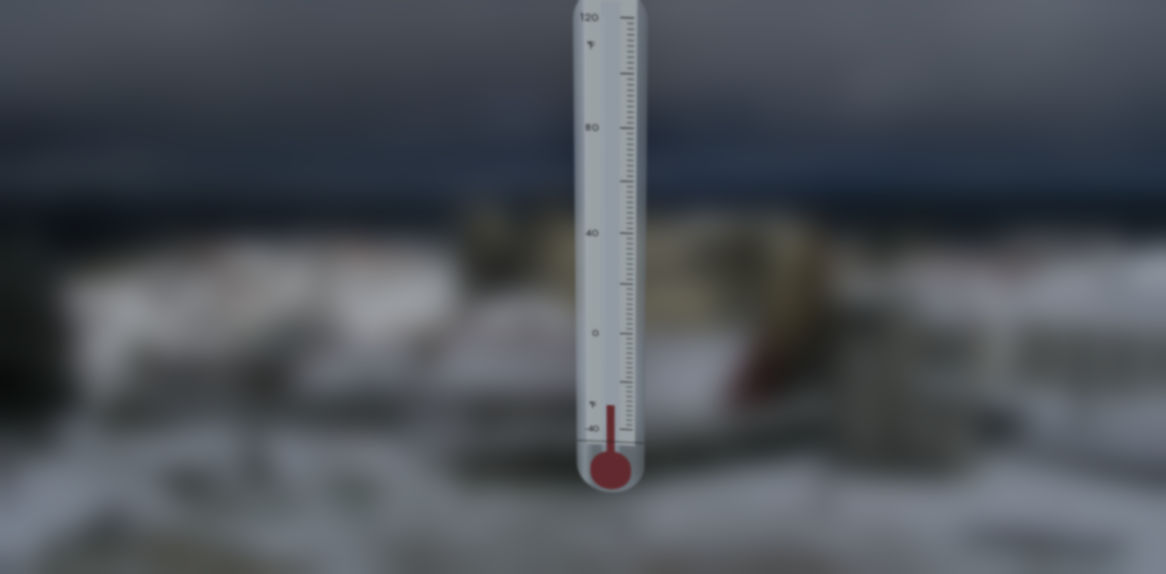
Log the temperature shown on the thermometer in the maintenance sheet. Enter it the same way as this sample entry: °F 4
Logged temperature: °F -30
